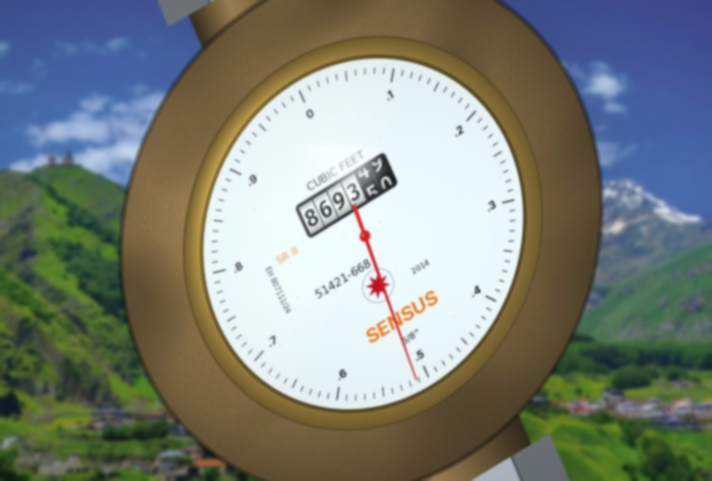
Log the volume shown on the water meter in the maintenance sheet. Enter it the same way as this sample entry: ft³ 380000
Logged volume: ft³ 869349.51
